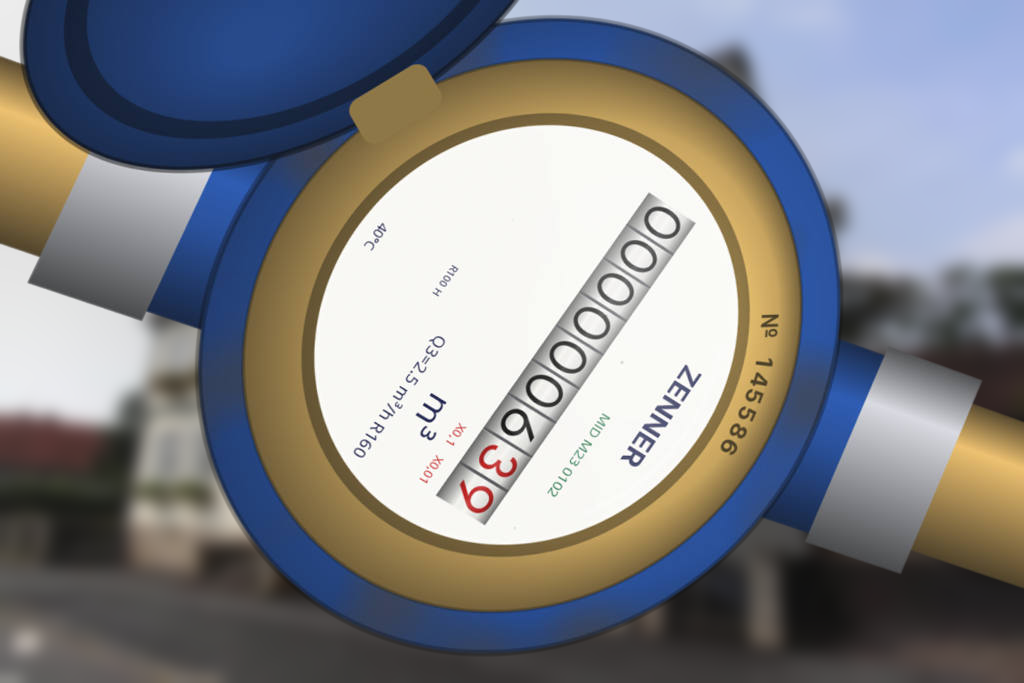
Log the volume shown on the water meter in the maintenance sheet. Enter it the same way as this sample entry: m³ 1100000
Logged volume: m³ 6.39
